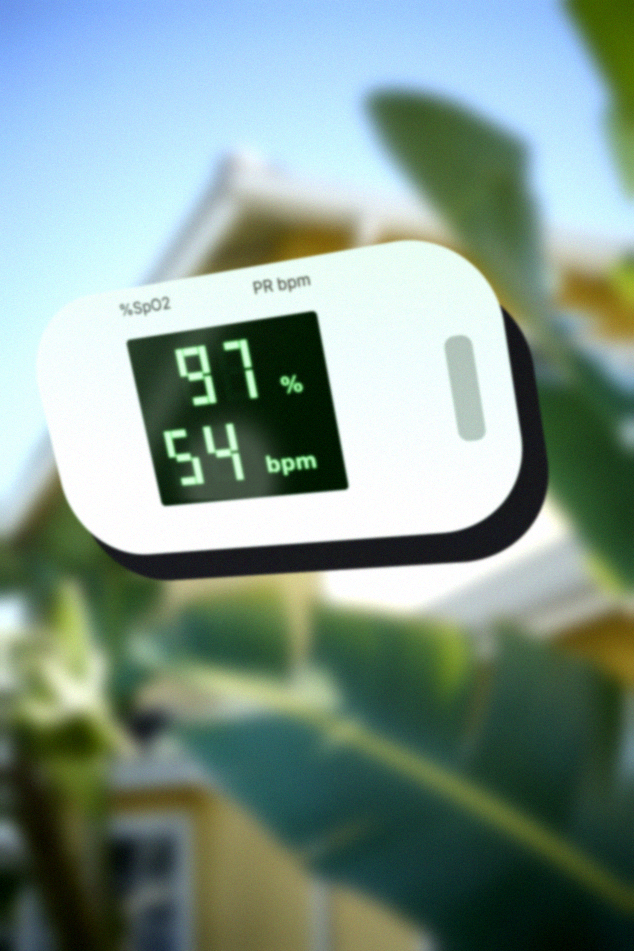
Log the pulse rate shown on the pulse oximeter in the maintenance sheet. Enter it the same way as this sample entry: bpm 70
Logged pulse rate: bpm 54
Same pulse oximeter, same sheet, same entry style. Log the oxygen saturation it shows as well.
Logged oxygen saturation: % 97
